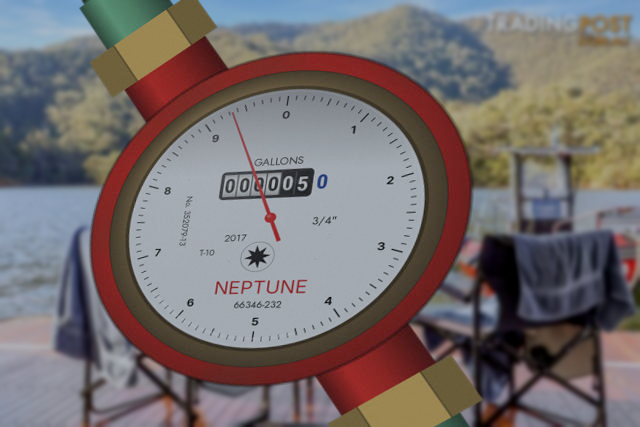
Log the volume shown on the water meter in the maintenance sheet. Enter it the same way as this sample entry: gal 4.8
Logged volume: gal 49.3
